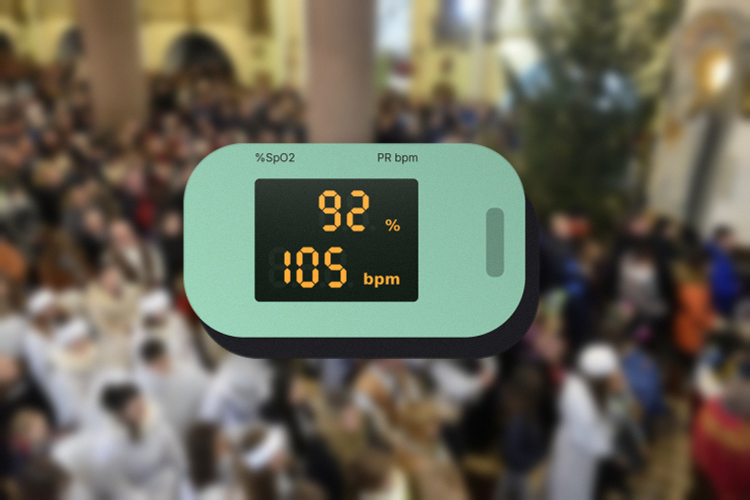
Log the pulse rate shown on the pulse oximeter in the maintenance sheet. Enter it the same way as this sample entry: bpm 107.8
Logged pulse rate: bpm 105
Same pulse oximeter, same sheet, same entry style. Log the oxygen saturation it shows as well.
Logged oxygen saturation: % 92
